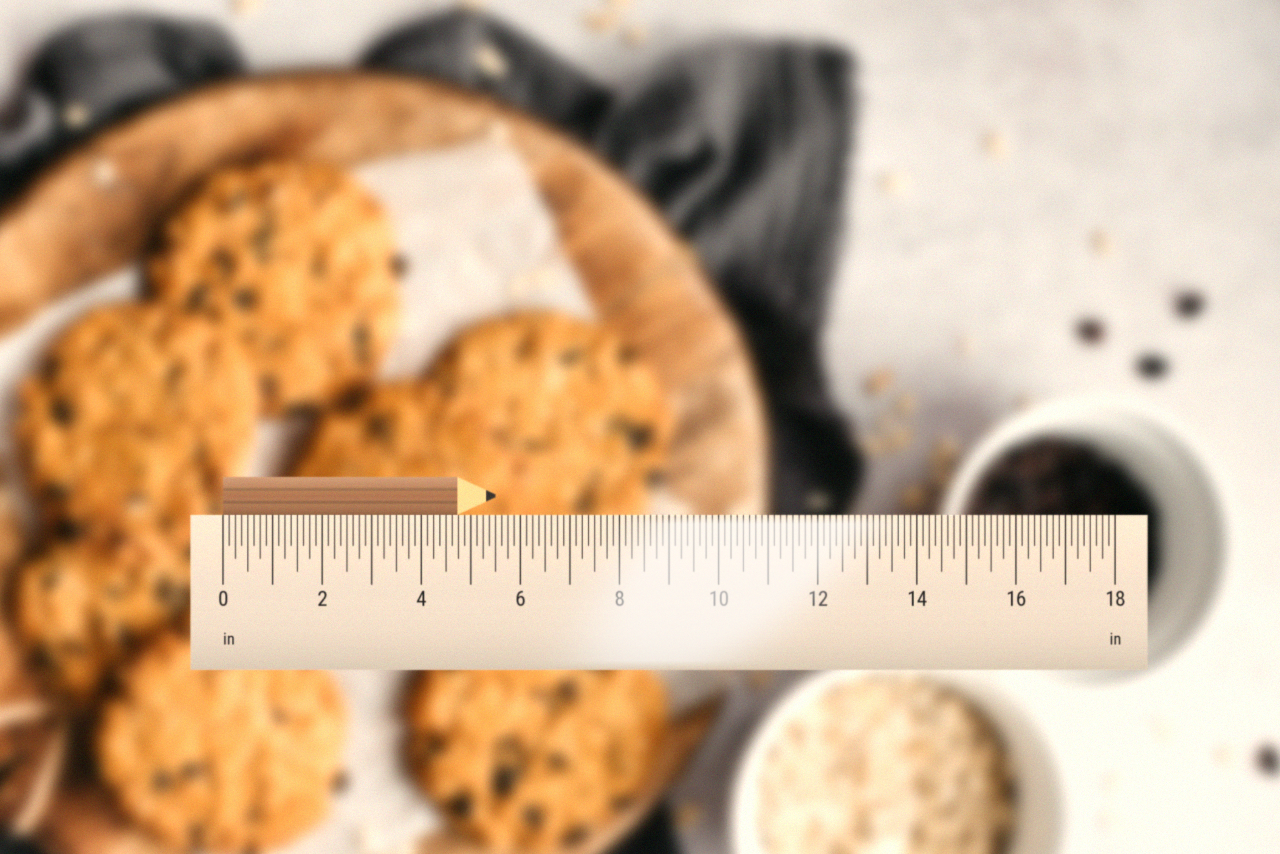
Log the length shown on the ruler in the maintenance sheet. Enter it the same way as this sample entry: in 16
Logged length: in 5.5
